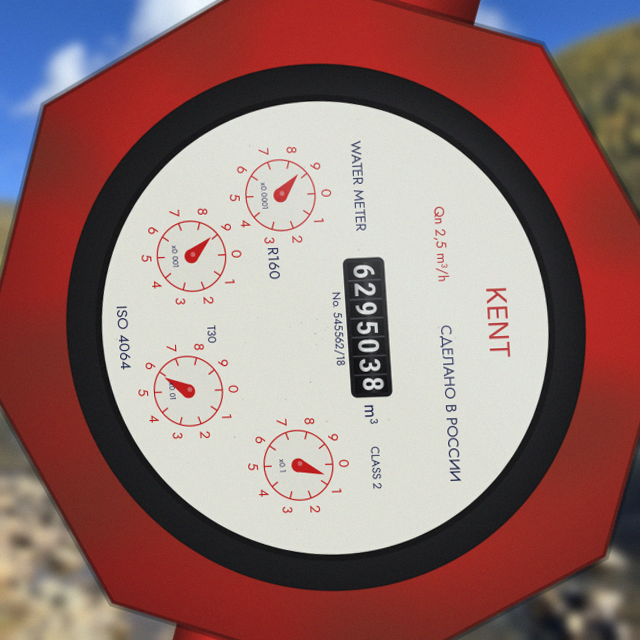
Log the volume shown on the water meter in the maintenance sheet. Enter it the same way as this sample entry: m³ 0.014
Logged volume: m³ 6295038.0588
